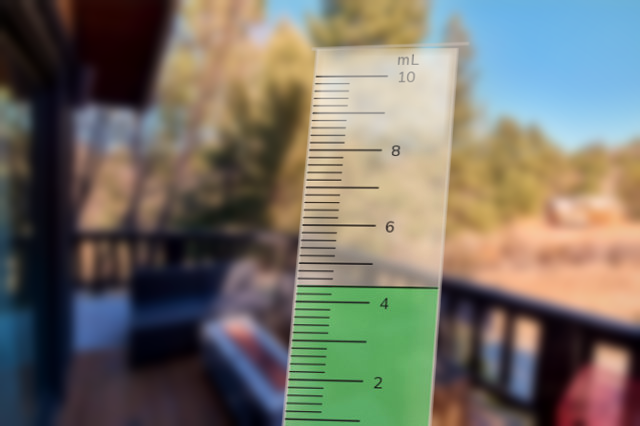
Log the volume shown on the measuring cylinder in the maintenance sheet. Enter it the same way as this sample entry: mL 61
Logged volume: mL 4.4
